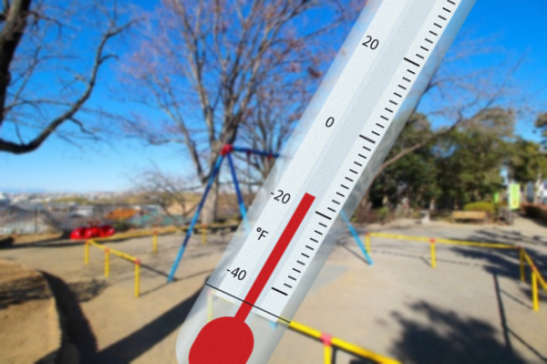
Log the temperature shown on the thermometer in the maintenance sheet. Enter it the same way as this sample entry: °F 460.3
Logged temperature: °F -17
